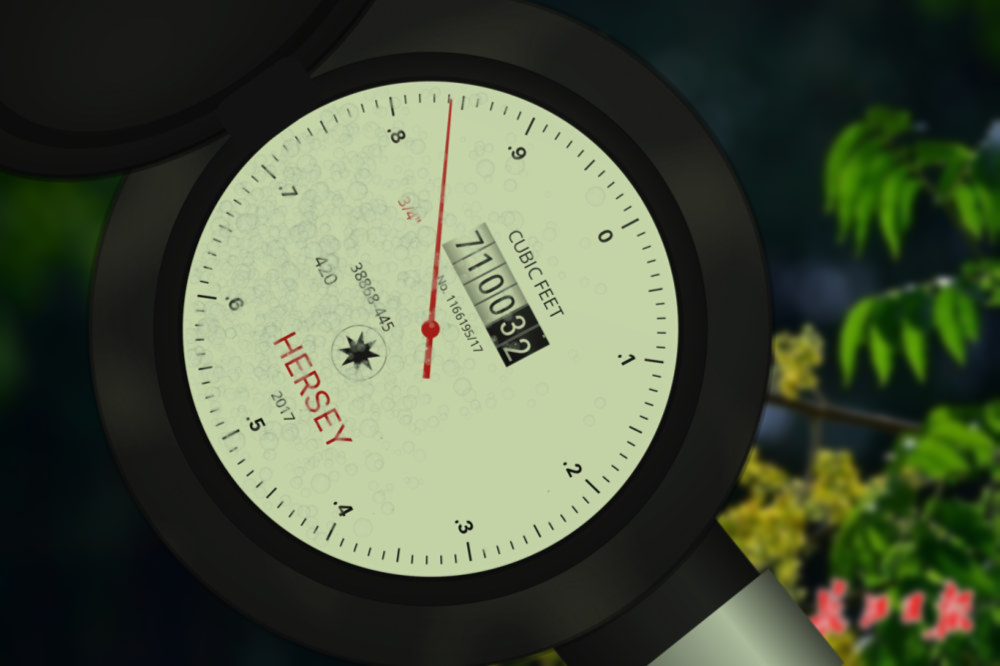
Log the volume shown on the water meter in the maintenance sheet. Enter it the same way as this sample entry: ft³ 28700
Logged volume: ft³ 710031.84
